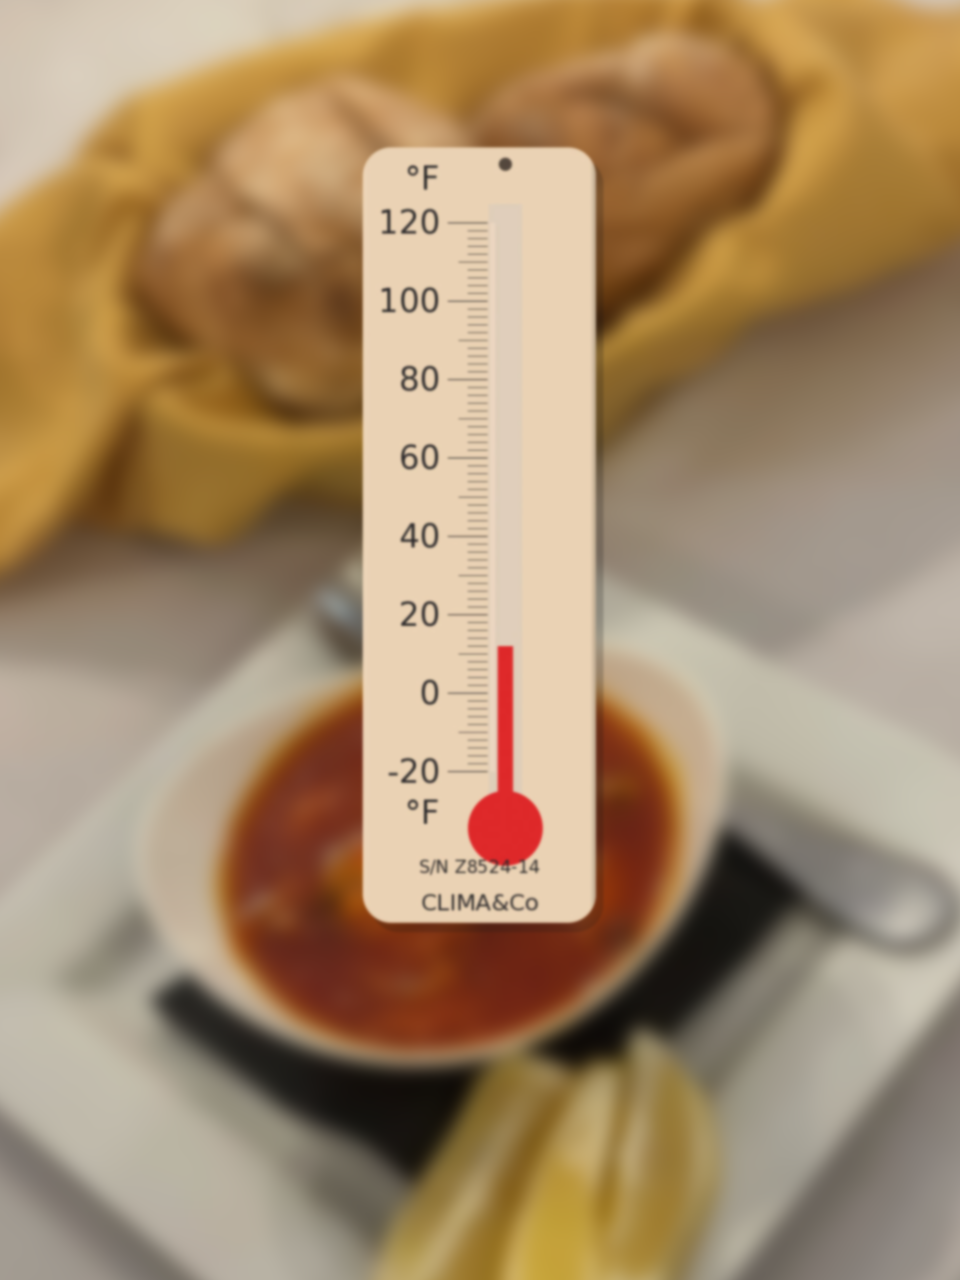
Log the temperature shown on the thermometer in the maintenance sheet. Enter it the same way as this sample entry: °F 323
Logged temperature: °F 12
